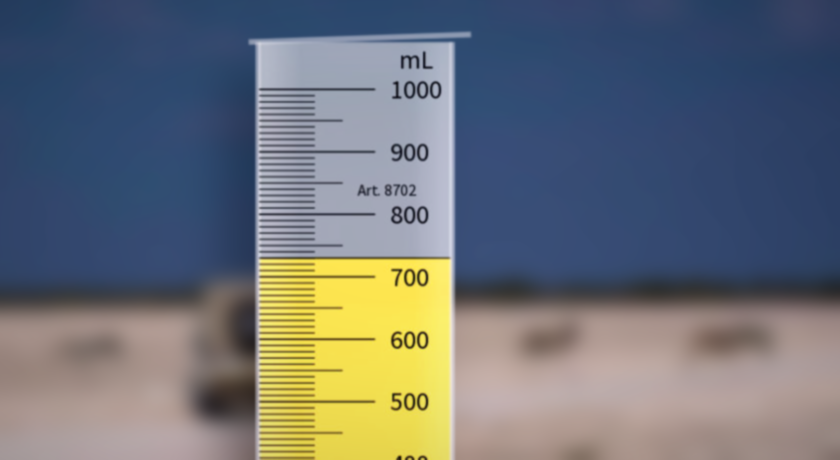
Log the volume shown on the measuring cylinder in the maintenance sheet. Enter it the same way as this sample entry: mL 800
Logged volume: mL 730
